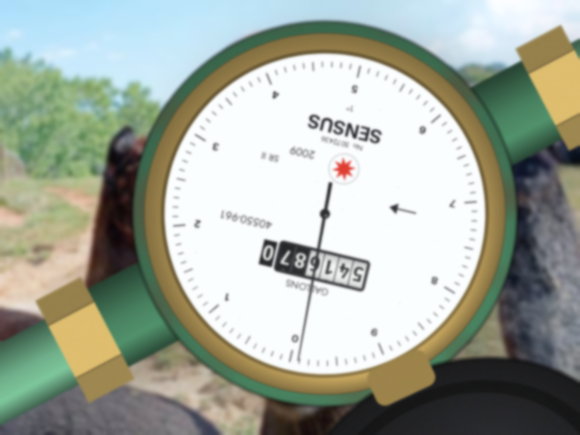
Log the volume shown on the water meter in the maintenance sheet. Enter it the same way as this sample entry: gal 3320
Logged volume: gal 5416869.9
